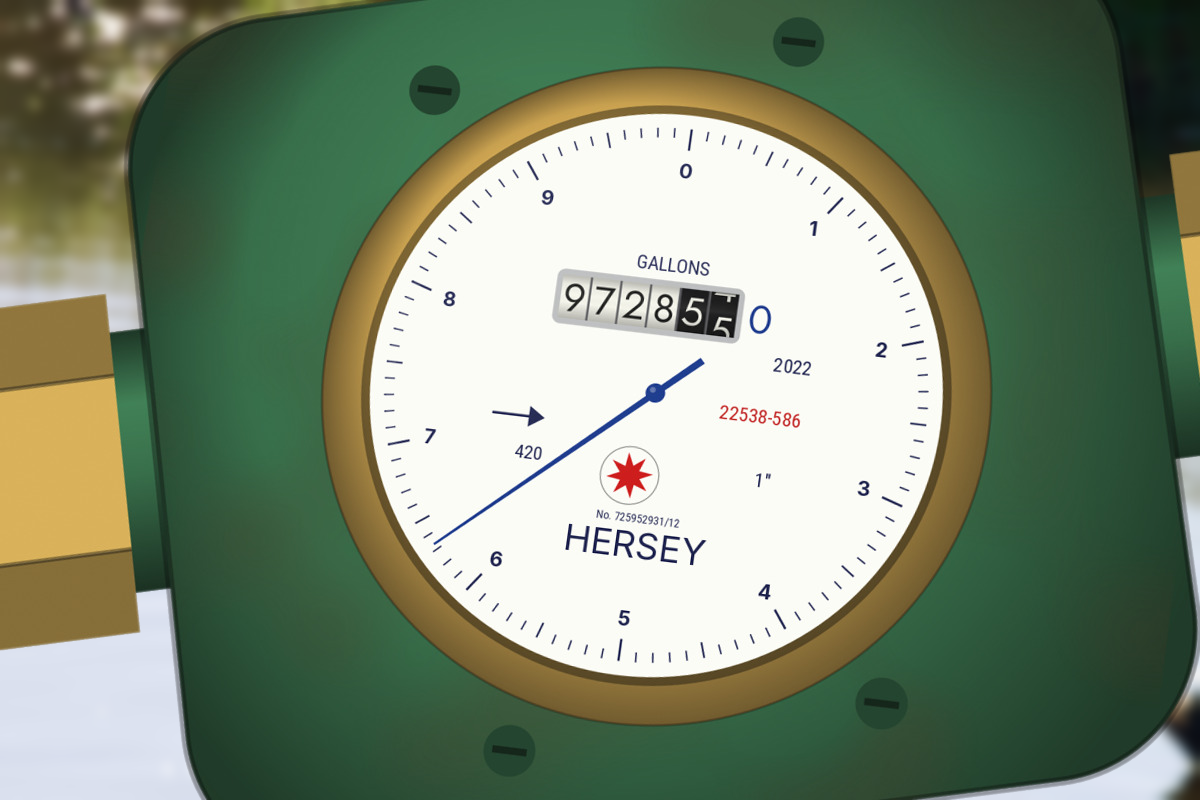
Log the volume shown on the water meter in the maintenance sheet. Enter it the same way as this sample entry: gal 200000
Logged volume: gal 9728546.3
